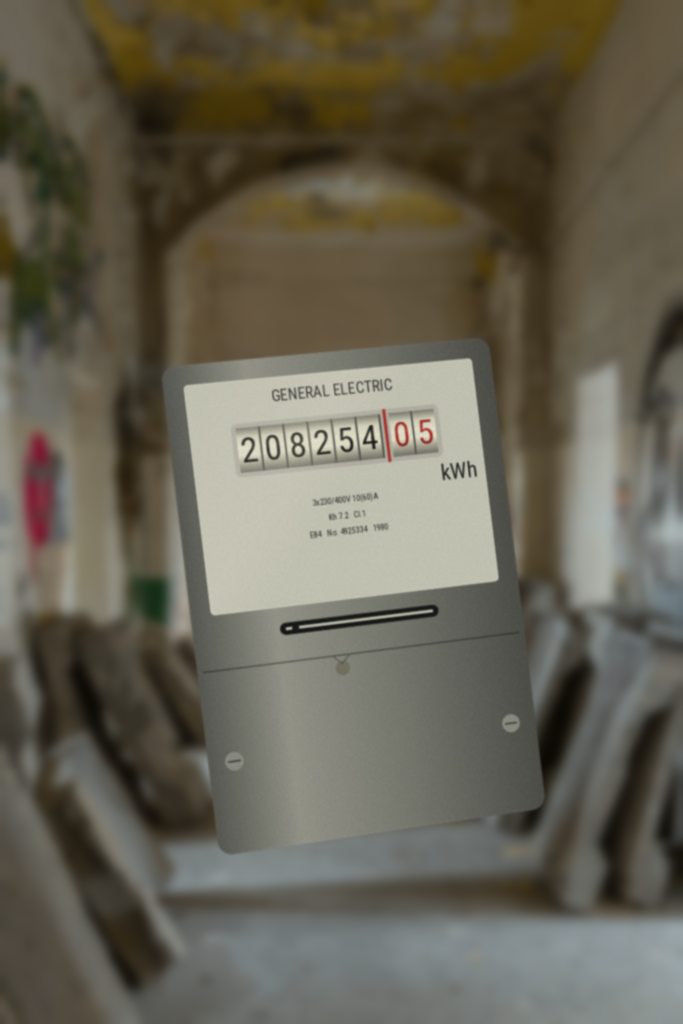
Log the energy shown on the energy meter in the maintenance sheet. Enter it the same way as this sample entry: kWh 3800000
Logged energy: kWh 208254.05
